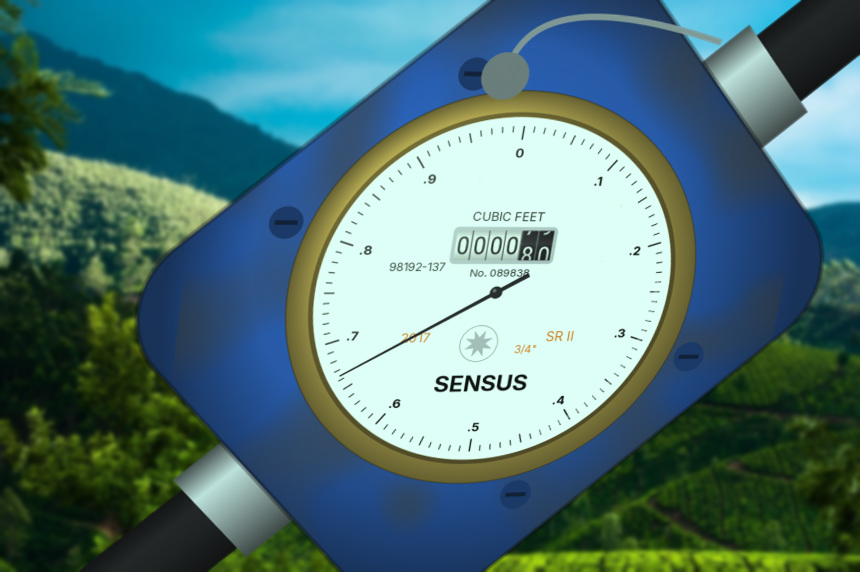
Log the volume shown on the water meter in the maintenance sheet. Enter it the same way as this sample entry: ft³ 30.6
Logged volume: ft³ 79.66
